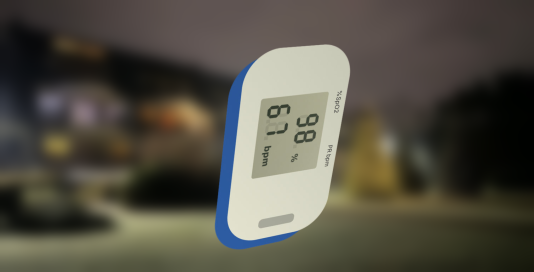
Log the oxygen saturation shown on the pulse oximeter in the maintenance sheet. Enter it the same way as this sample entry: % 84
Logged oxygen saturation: % 98
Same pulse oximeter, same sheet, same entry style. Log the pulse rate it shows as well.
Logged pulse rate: bpm 67
